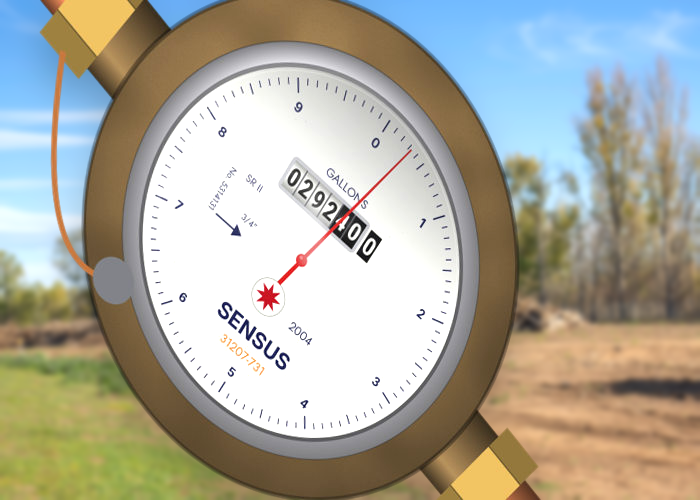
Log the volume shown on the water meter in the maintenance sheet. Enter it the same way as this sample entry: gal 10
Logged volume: gal 292400.3
